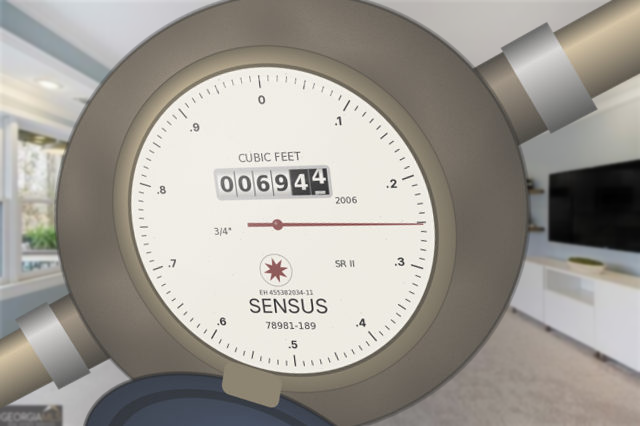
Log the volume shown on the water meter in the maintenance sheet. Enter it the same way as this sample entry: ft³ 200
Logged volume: ft³ 6944.25
